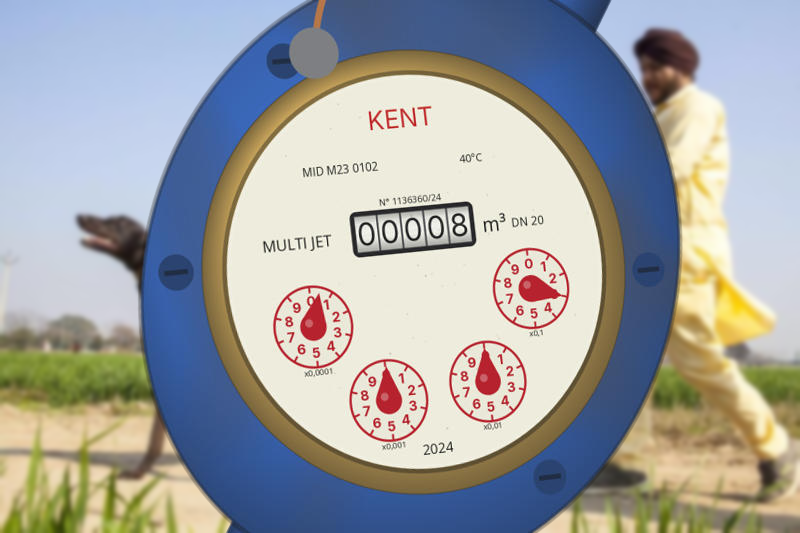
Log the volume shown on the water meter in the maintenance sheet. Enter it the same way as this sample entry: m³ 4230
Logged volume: m³ 8.3000
